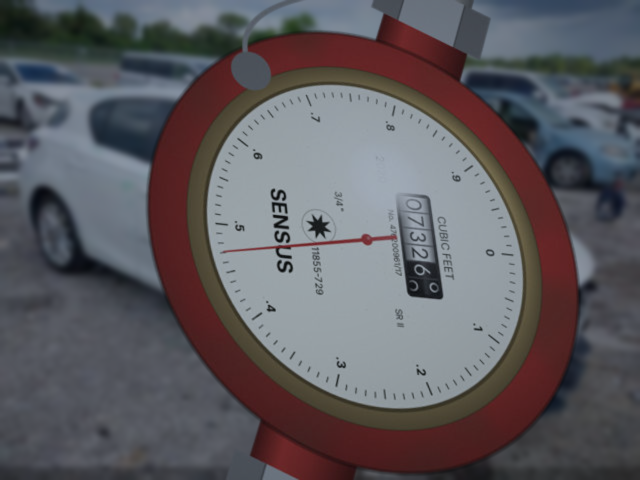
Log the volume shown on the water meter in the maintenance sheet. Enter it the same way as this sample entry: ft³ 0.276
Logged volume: ft³ 73268.47
